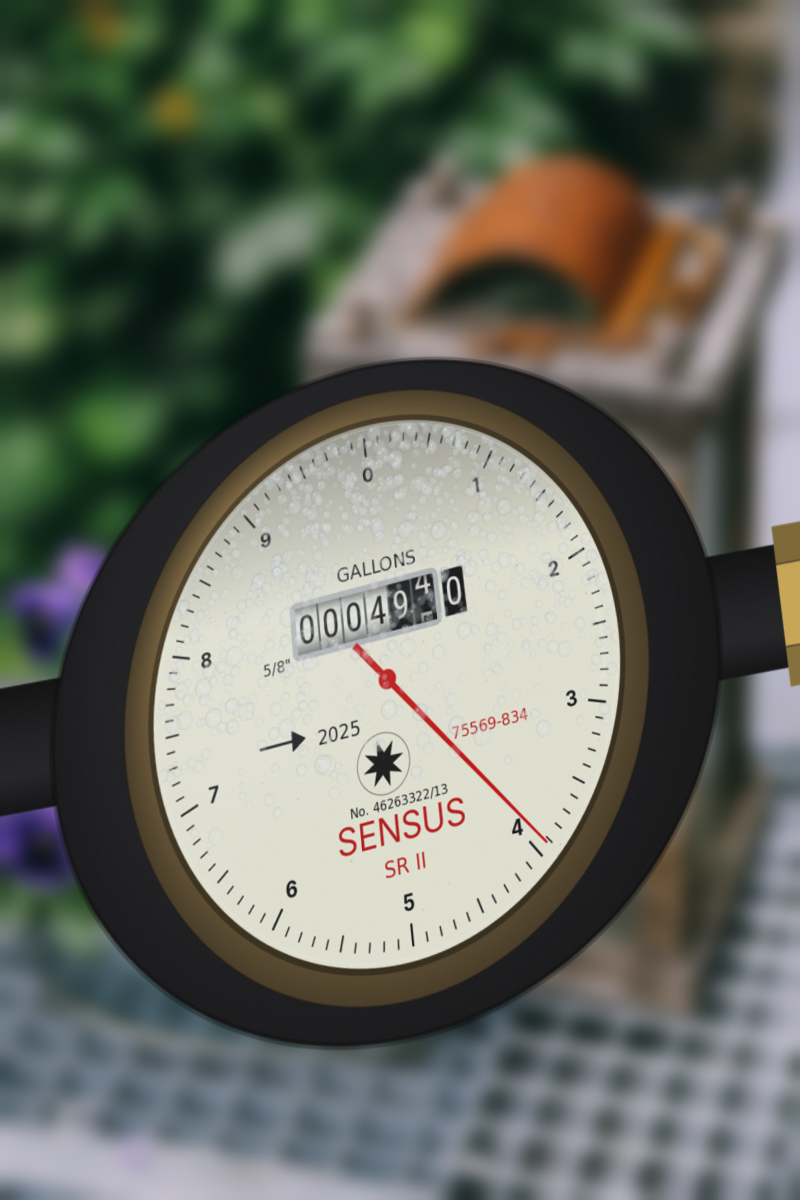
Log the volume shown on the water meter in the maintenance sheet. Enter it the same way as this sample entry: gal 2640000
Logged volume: gal 4943.9
